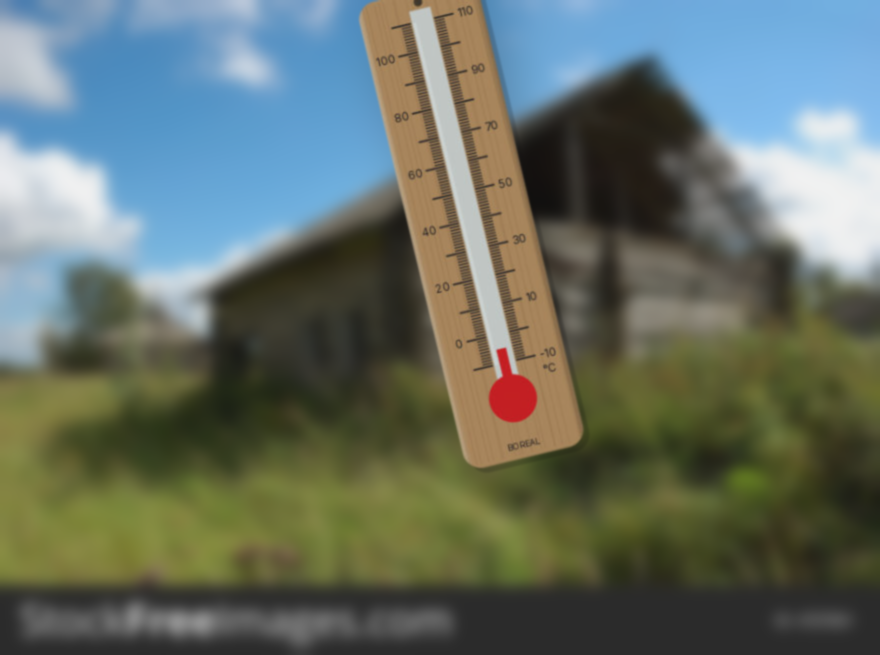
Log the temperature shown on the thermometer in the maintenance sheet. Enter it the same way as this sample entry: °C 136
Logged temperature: °C -5
